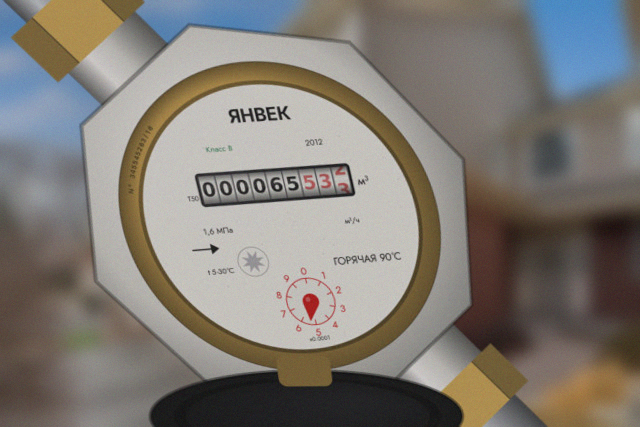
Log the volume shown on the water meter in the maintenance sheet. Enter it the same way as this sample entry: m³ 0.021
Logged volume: m³ 65.5325
